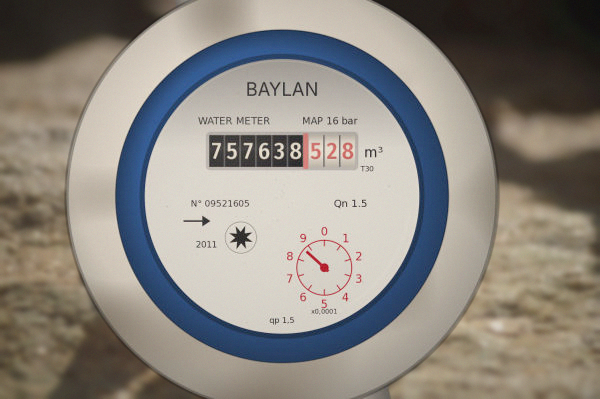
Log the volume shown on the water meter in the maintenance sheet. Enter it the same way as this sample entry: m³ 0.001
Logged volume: m³ 757638.5288
